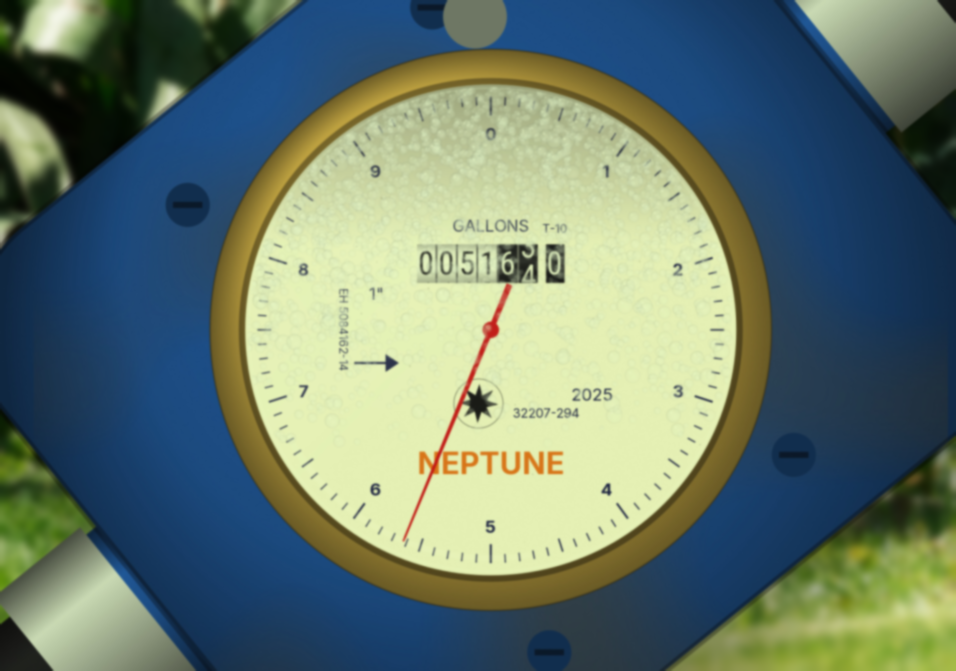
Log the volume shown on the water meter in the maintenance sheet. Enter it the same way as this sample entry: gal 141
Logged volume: gal 51635.6
